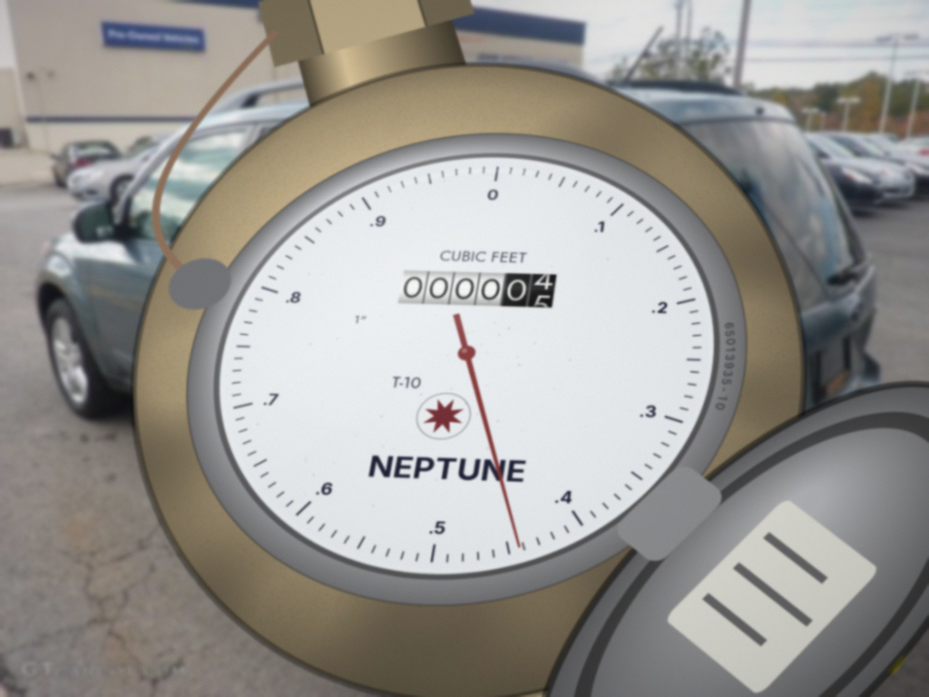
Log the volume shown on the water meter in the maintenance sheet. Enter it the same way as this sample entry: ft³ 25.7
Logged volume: ft³ 4.44
